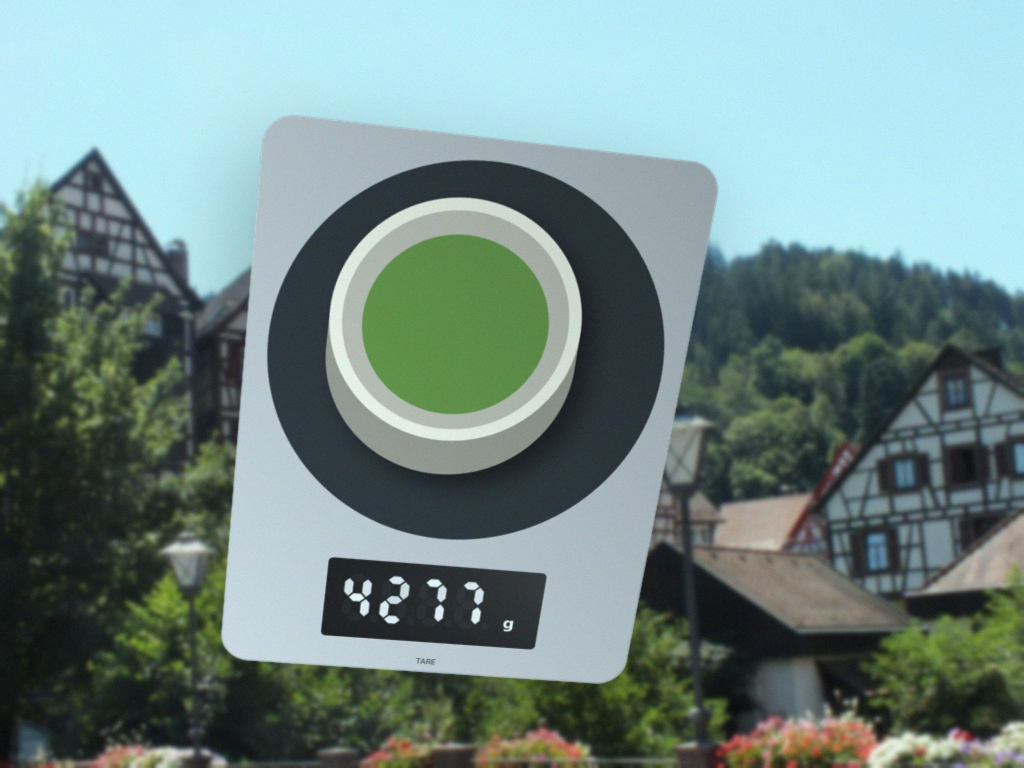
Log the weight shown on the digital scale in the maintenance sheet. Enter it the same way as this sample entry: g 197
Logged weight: g 4277
